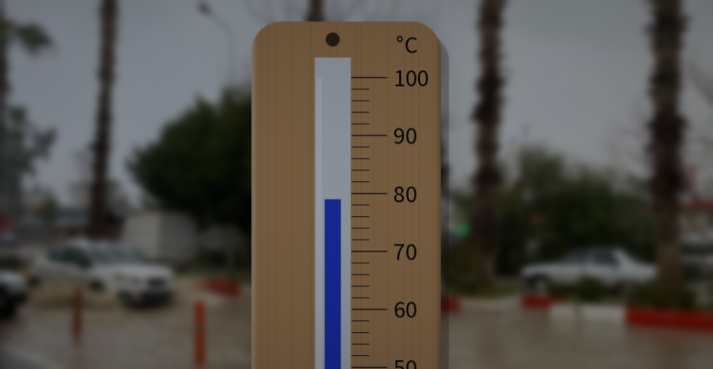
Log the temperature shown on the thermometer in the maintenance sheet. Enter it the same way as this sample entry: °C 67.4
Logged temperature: °C 79
